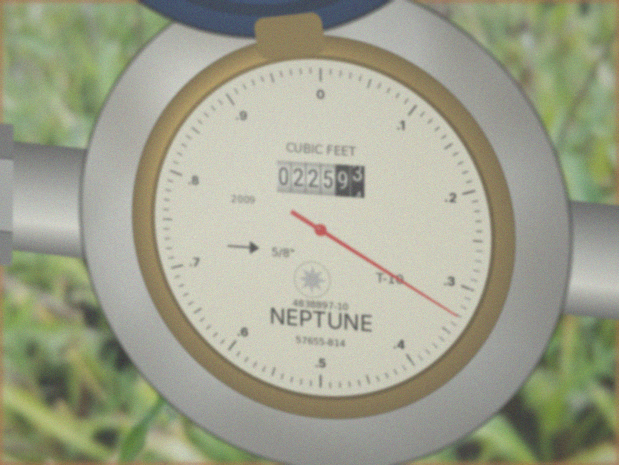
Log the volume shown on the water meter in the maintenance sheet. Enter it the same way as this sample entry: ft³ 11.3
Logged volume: ft³ 22593.33
